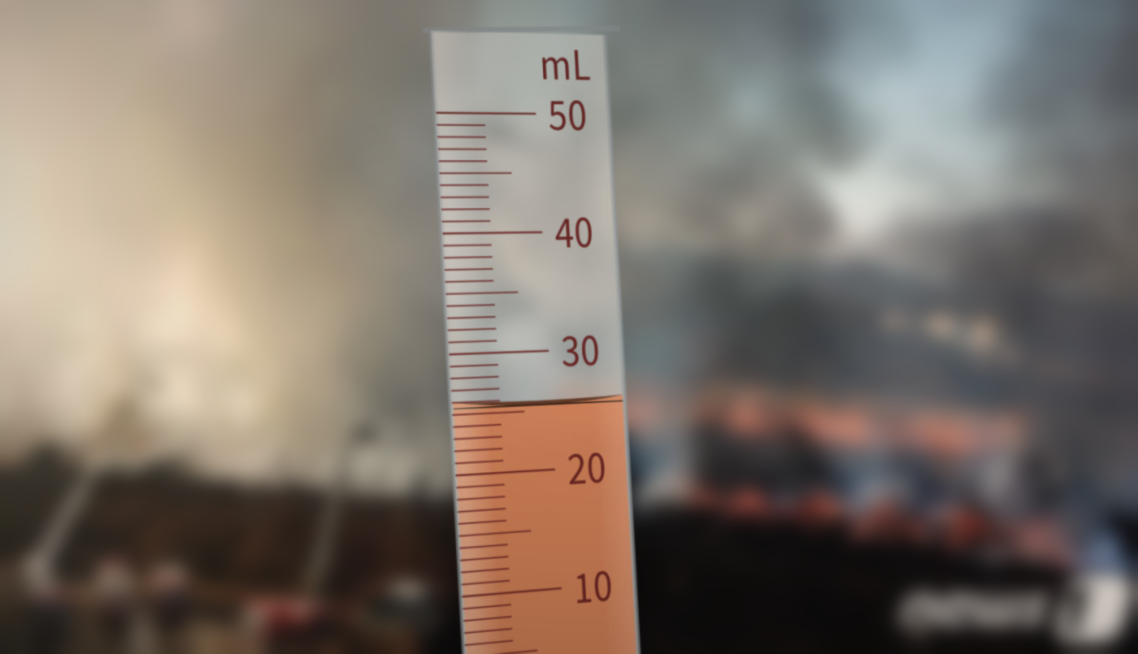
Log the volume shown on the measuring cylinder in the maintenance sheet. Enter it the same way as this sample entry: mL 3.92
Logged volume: mL 25.5
